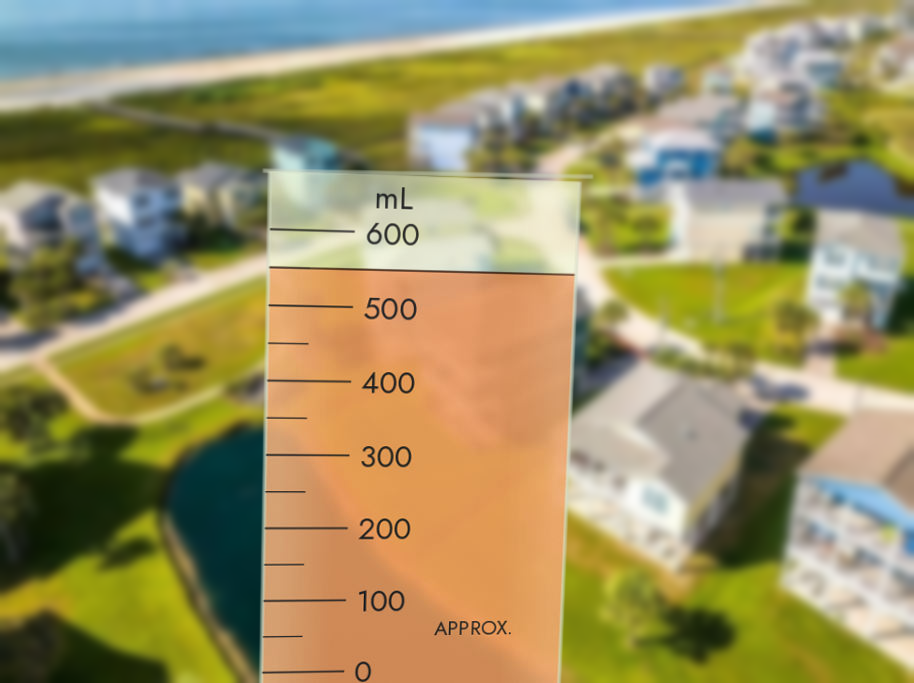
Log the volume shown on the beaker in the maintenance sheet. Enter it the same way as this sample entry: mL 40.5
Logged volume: mL 550
